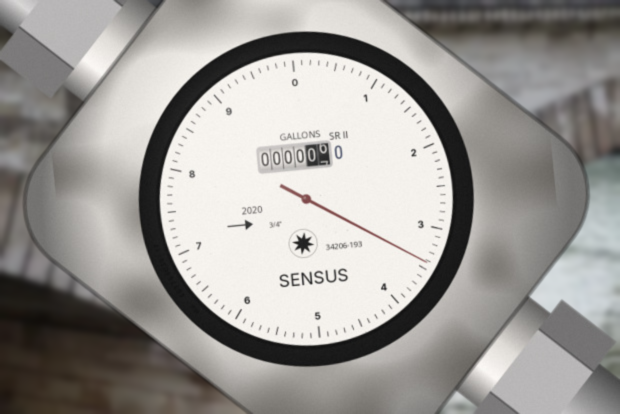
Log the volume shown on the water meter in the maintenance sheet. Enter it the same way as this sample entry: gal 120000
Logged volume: gal 63.4
